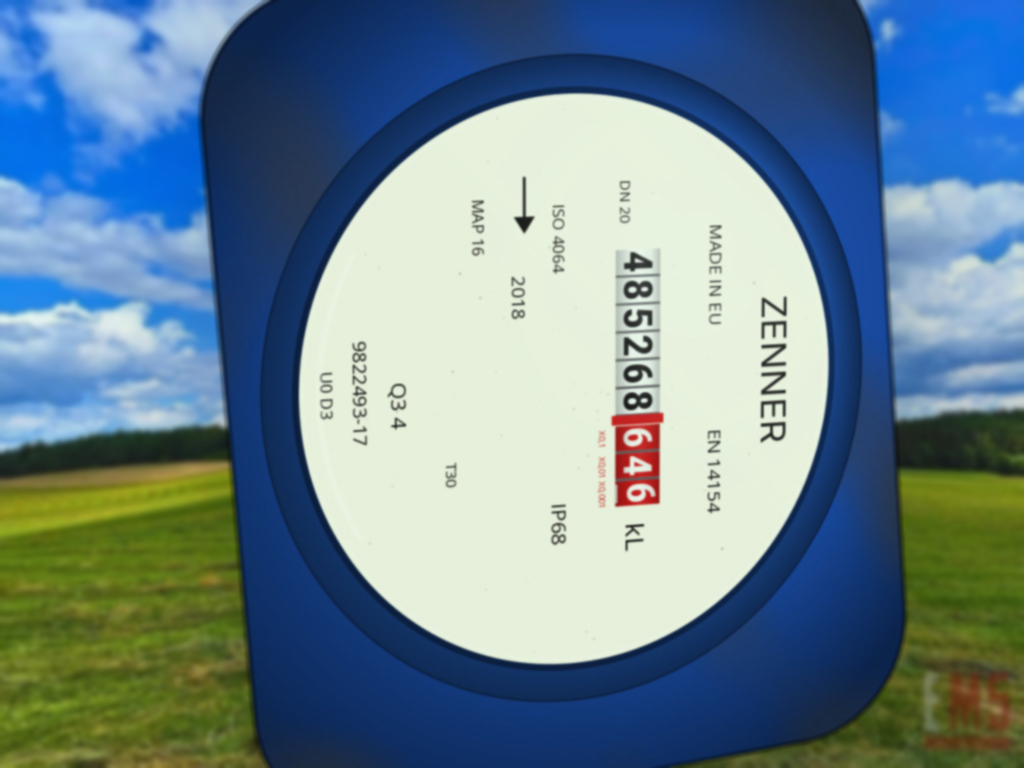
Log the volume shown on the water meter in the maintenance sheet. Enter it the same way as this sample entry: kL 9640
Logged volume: kL 485268.646
